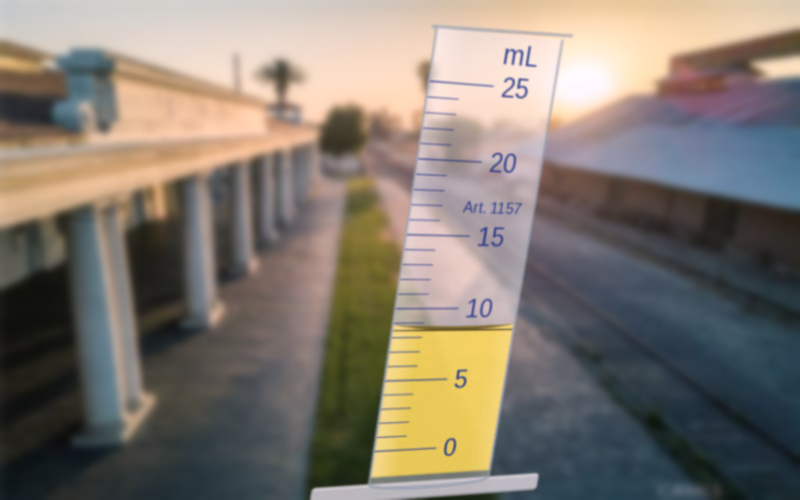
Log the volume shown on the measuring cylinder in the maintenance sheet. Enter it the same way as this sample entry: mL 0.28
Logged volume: mL 8.5
